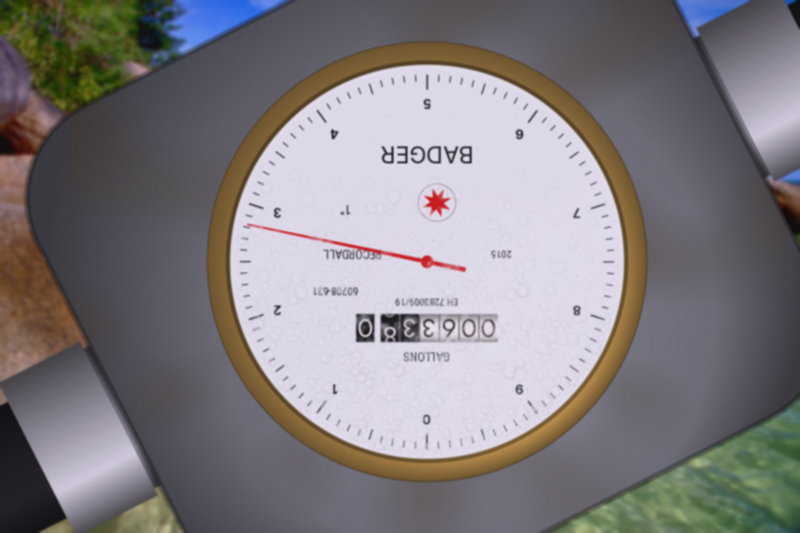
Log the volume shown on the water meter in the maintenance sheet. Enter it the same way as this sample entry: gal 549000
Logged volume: gal 63382.8
